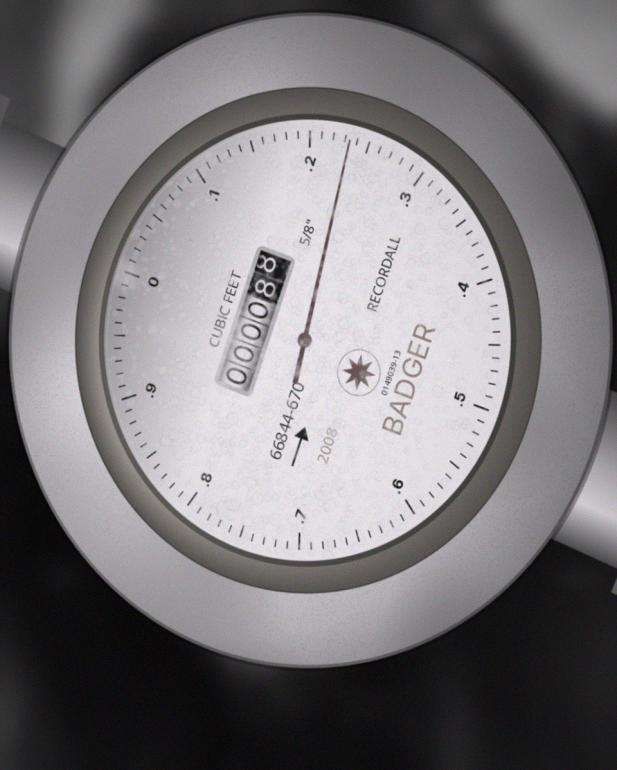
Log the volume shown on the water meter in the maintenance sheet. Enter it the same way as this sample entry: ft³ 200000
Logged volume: ft³ 88.23
